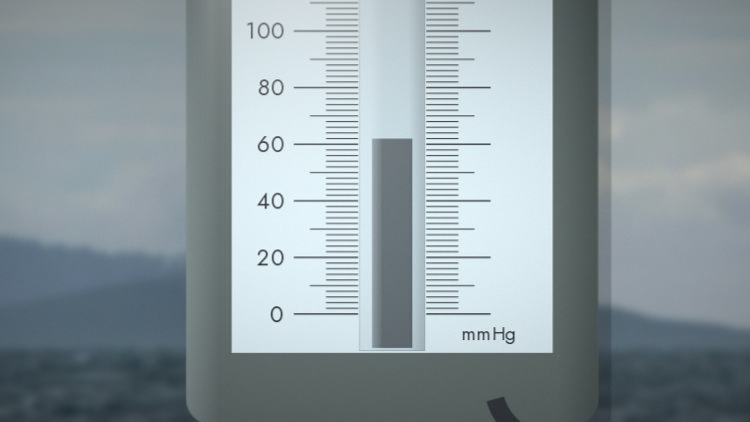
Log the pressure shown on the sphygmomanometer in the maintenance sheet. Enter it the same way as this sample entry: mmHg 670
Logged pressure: mmHg 62
